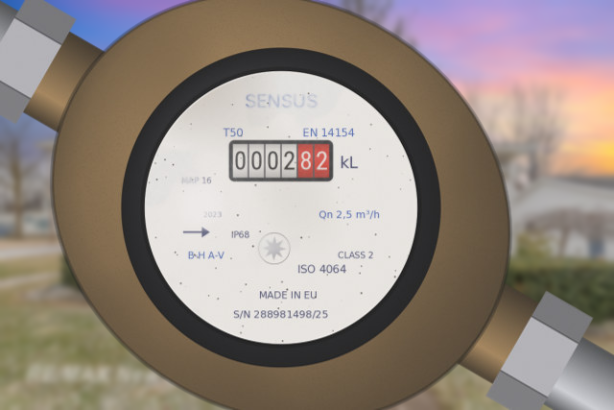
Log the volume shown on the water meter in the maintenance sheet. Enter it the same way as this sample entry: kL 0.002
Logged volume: kL 2.82
